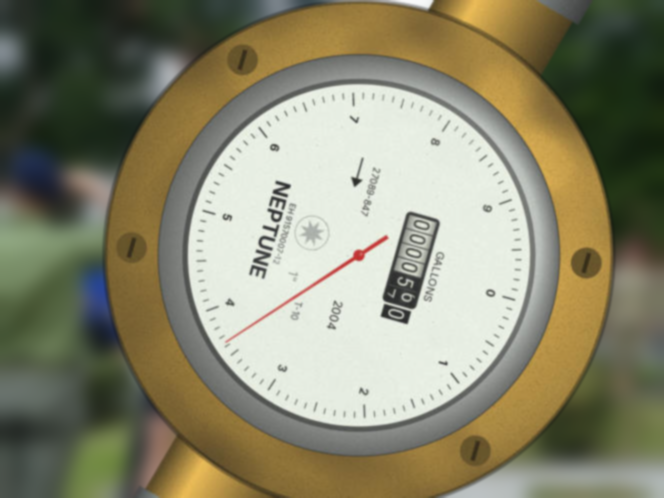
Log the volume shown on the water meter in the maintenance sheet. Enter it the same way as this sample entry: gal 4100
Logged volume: gal 563.6
